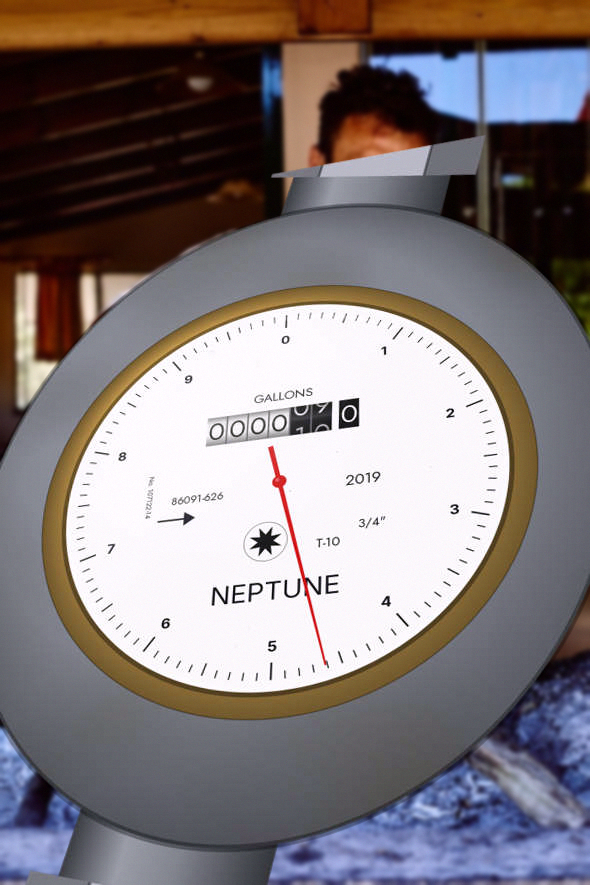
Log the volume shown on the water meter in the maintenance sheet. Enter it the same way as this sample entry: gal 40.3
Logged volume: gal 94.6
